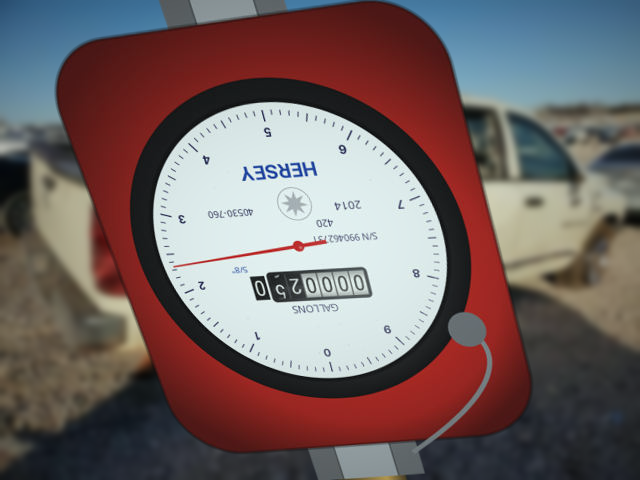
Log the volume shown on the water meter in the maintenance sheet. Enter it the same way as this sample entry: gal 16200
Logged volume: gal 252.3
